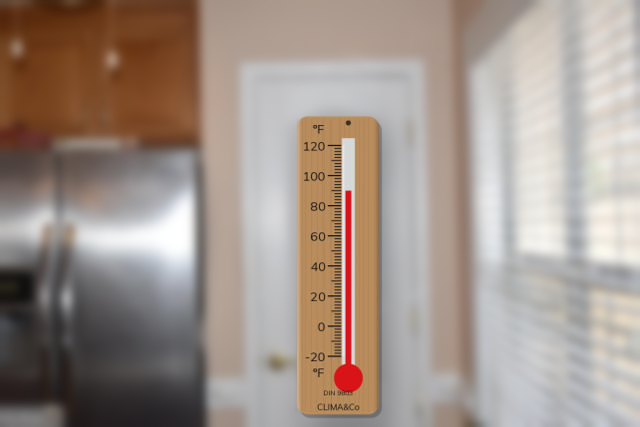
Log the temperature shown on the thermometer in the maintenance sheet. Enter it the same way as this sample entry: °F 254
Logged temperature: °F 90
